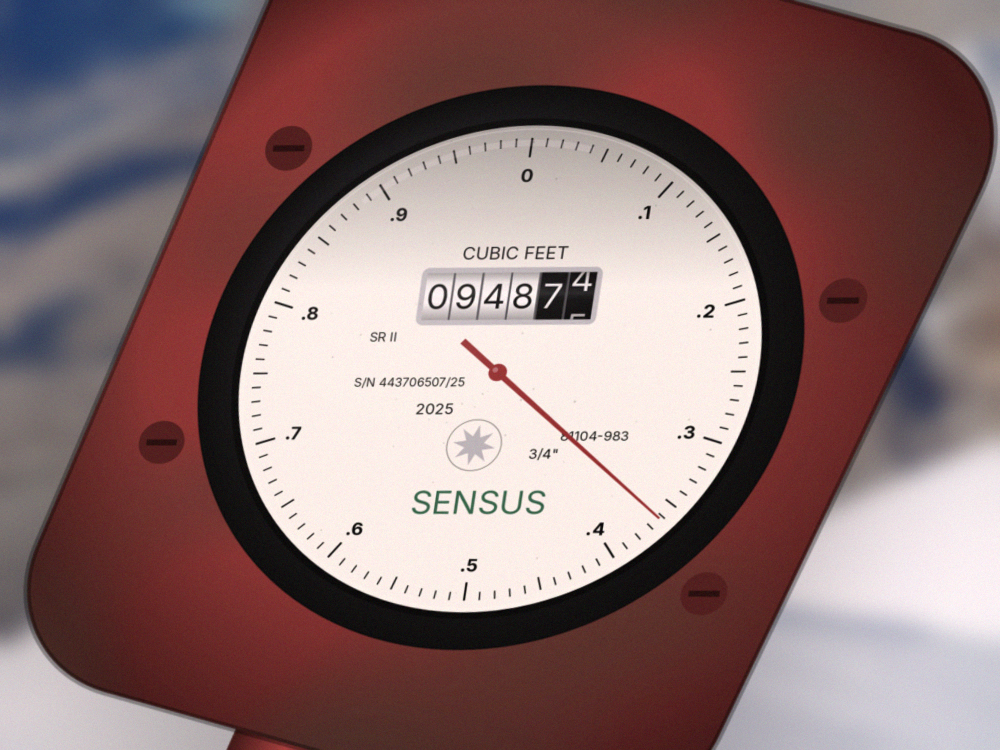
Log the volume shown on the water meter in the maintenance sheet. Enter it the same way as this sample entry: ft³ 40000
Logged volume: ft³ 94874.36
